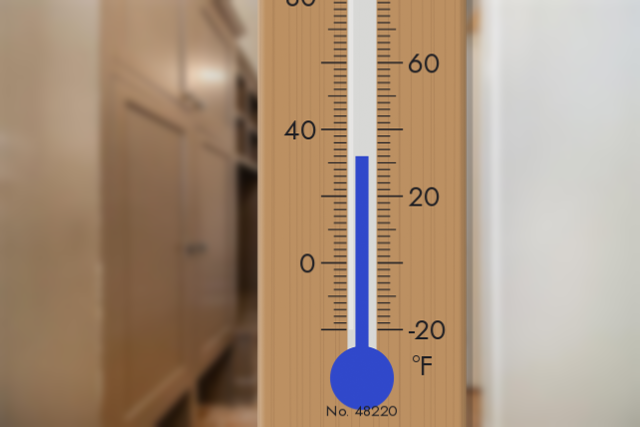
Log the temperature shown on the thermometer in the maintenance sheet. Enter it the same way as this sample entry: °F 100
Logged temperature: °F 32
